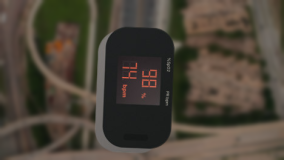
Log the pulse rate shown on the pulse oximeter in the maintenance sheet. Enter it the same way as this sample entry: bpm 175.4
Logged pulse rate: bpm 74
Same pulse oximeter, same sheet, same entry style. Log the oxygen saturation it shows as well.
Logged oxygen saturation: % 98
